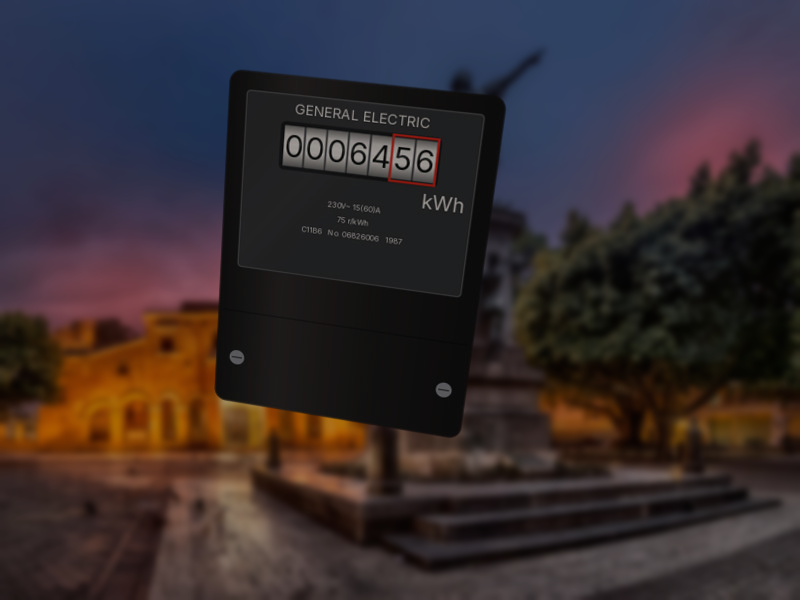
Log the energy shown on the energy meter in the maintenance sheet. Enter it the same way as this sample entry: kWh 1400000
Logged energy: kWh 64.56
